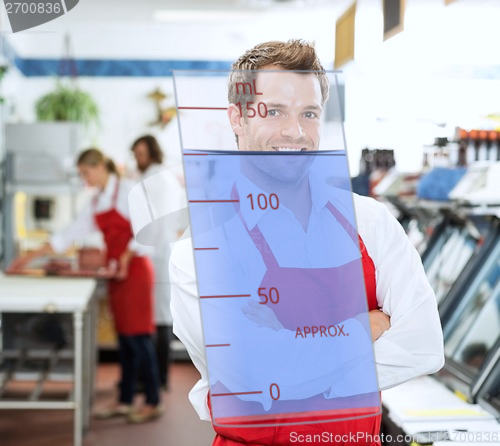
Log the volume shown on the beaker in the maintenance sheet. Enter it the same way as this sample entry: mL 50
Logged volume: mL 125
